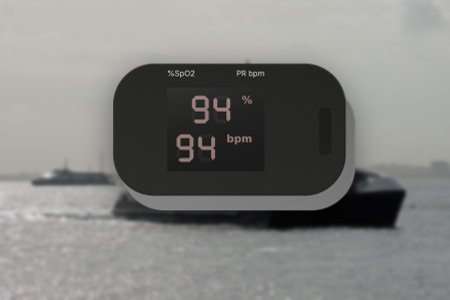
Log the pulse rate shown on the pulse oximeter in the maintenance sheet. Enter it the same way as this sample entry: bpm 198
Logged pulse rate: bpm 94
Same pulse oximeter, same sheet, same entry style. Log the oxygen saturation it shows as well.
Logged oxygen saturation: % 94
